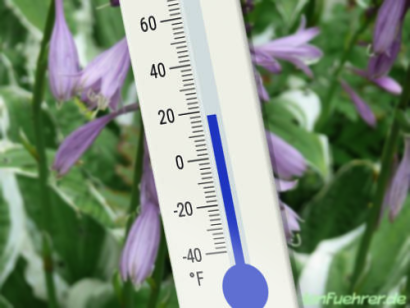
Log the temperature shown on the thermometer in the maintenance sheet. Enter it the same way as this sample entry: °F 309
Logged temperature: °F 18
